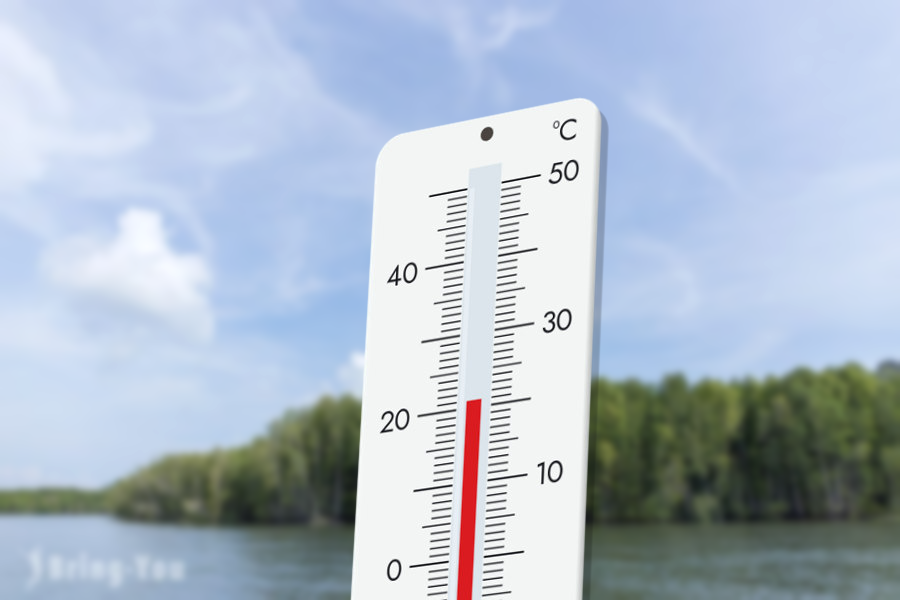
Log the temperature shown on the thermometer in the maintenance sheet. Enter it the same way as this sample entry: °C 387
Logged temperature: °C 21
